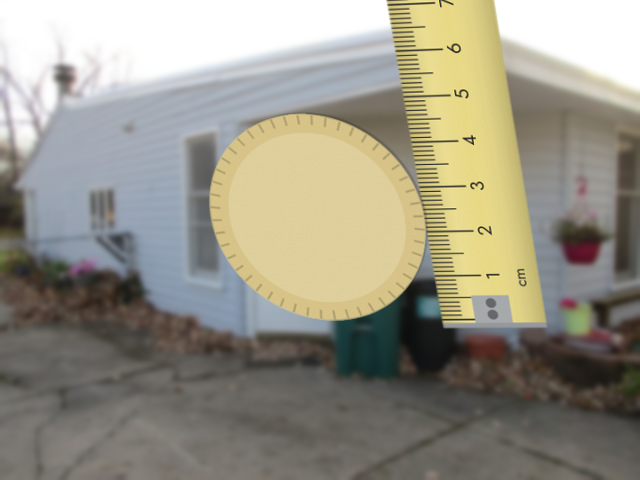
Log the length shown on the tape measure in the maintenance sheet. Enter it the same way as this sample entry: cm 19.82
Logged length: cm 4.7
